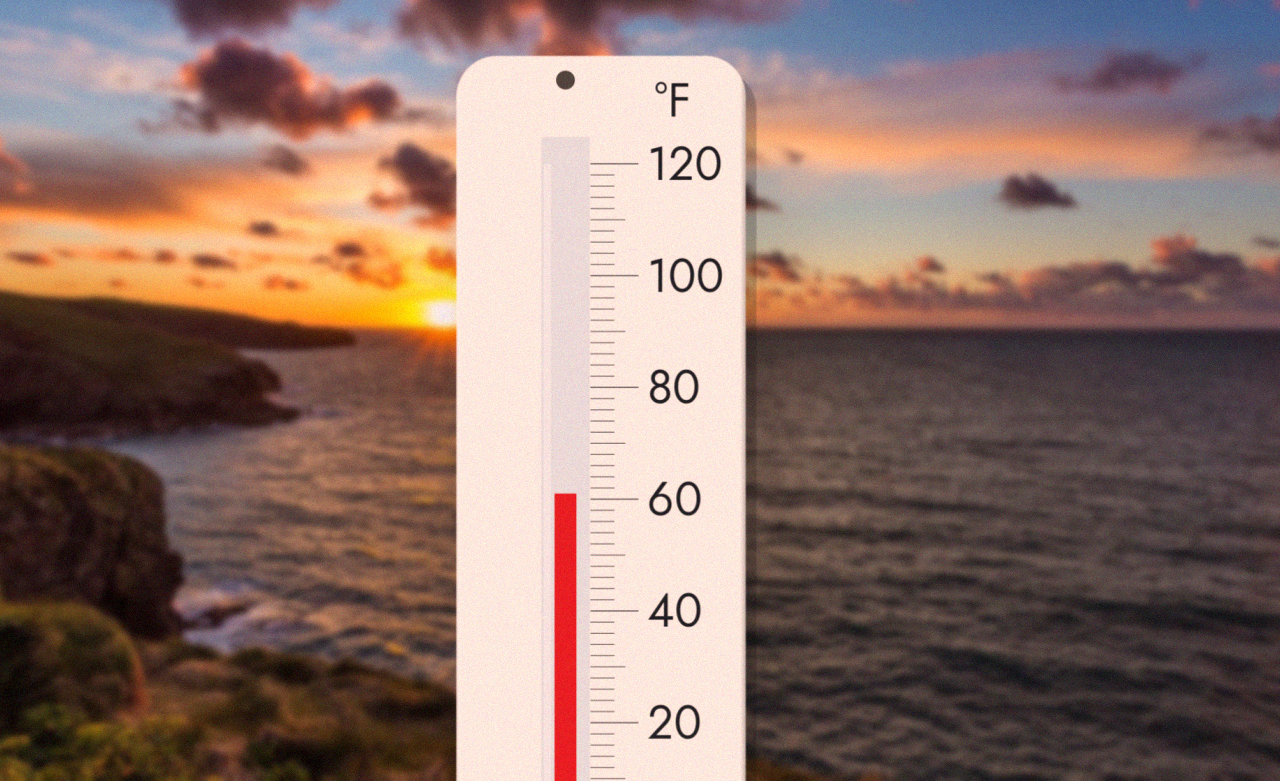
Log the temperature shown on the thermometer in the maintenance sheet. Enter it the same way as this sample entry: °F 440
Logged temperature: °F 61
